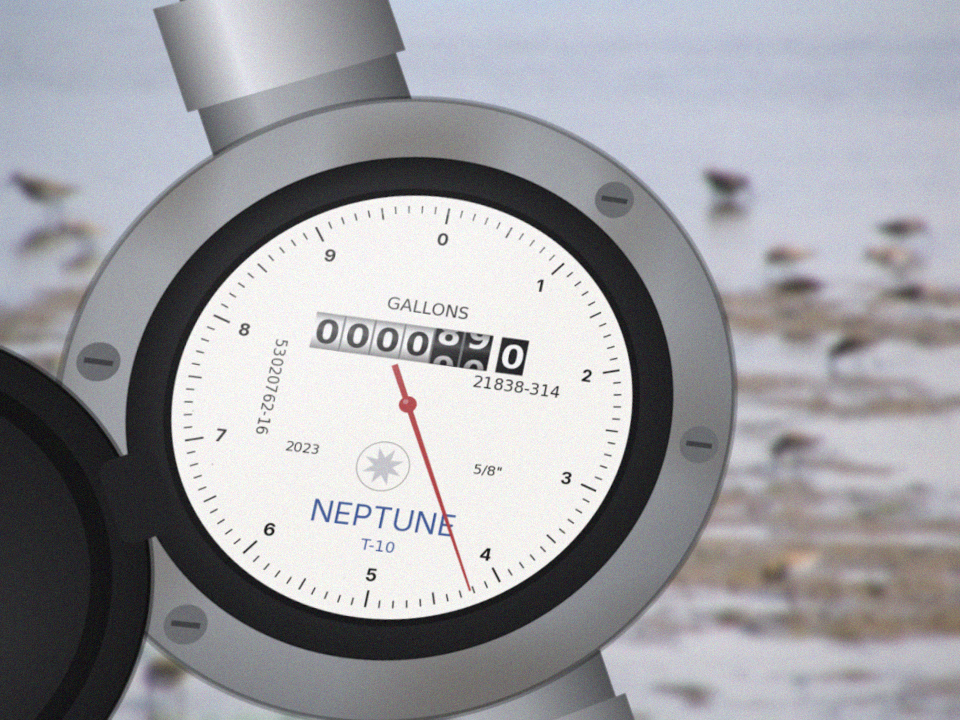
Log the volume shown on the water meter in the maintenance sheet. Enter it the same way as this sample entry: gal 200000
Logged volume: gal 894.2
